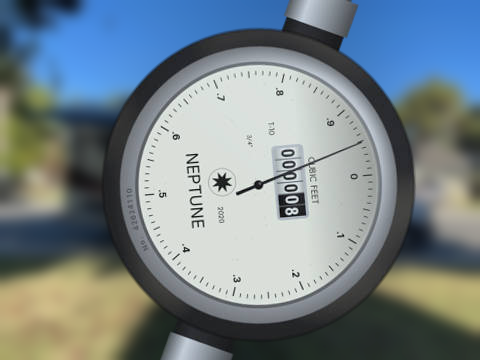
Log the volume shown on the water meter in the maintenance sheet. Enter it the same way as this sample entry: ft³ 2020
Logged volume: ft³ 7.95
